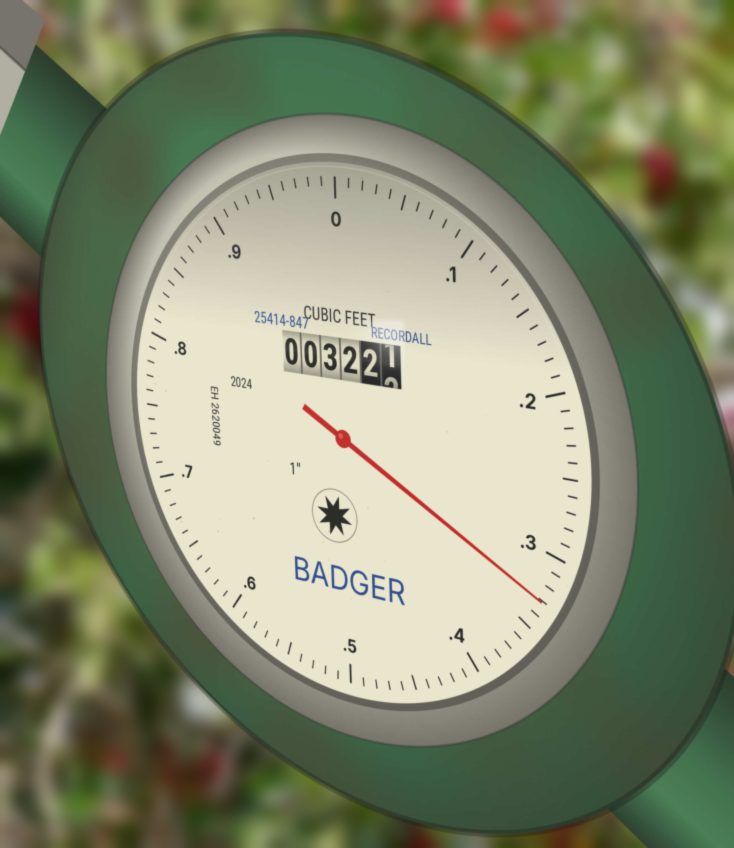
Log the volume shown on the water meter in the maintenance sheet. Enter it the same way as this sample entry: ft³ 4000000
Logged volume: ft³ 3221.33
